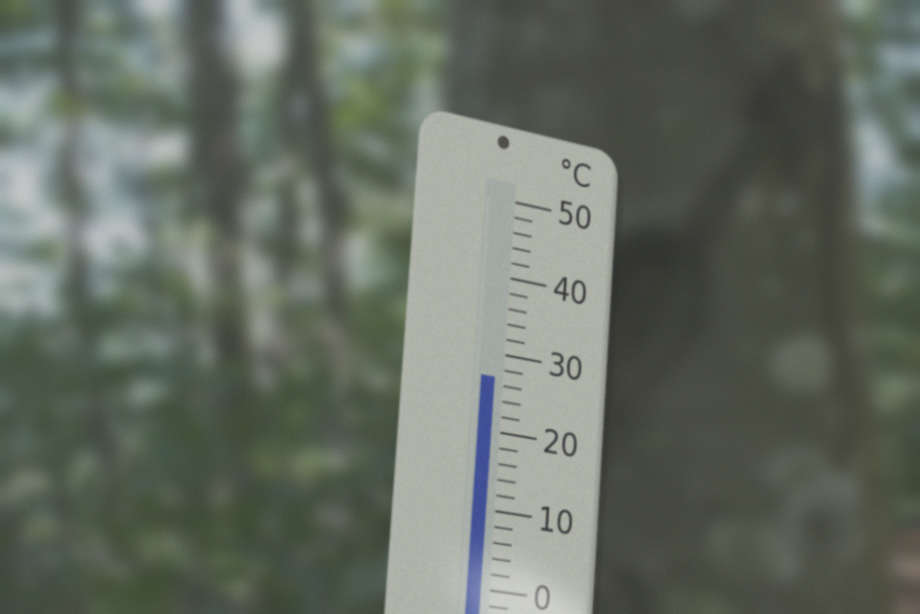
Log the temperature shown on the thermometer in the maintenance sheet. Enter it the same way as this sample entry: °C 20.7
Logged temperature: °C 27
